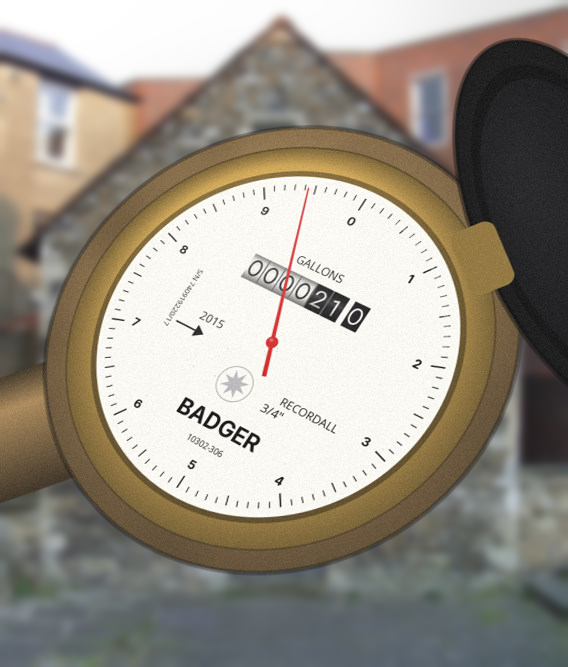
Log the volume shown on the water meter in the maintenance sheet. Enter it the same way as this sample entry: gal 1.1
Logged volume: gal 209.4
